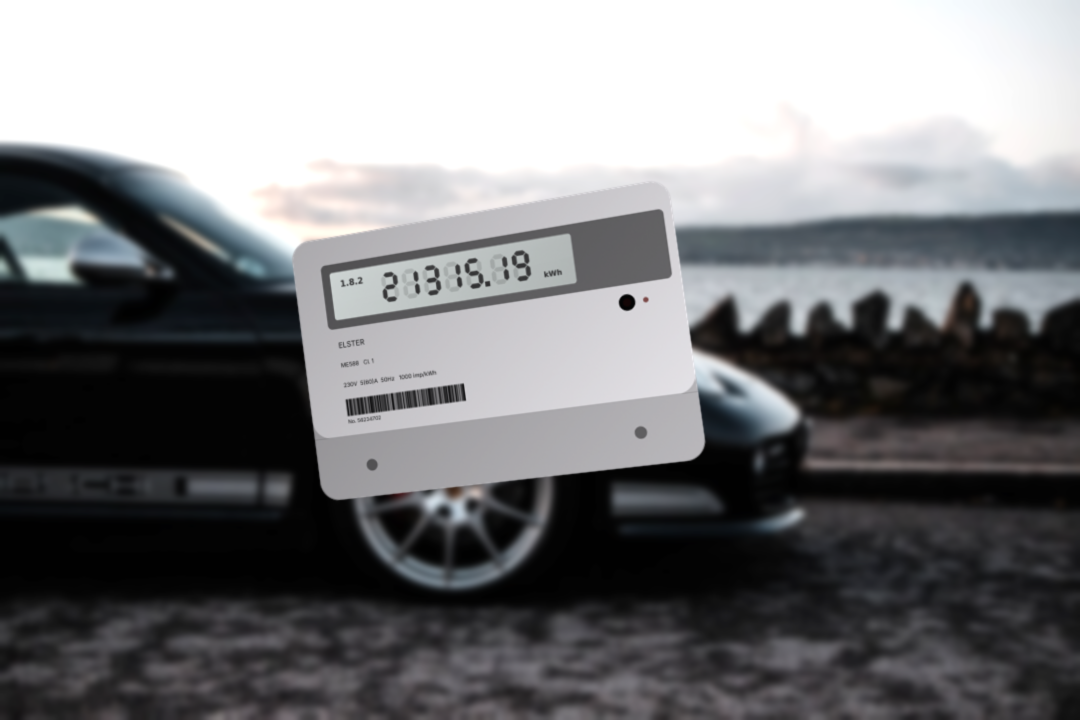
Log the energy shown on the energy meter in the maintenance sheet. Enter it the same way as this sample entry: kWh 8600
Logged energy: kWh 21315.19
